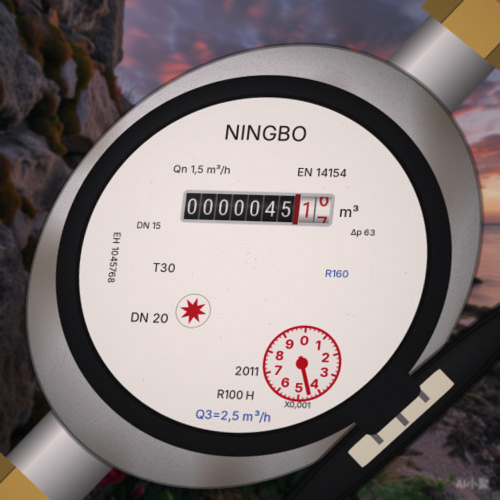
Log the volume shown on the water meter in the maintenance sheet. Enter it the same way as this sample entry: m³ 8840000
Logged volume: m³ 45.164
